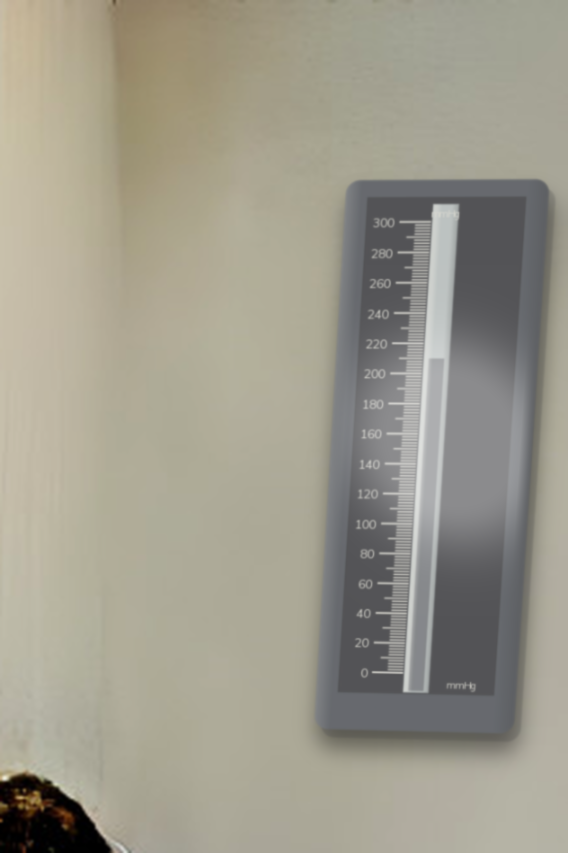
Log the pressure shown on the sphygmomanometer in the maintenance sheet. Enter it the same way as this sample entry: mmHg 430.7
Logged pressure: mmHg 210
